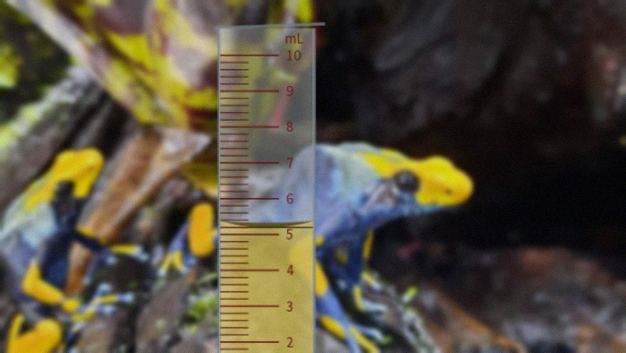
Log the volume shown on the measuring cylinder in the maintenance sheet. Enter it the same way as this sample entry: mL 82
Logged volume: mL 5.2
